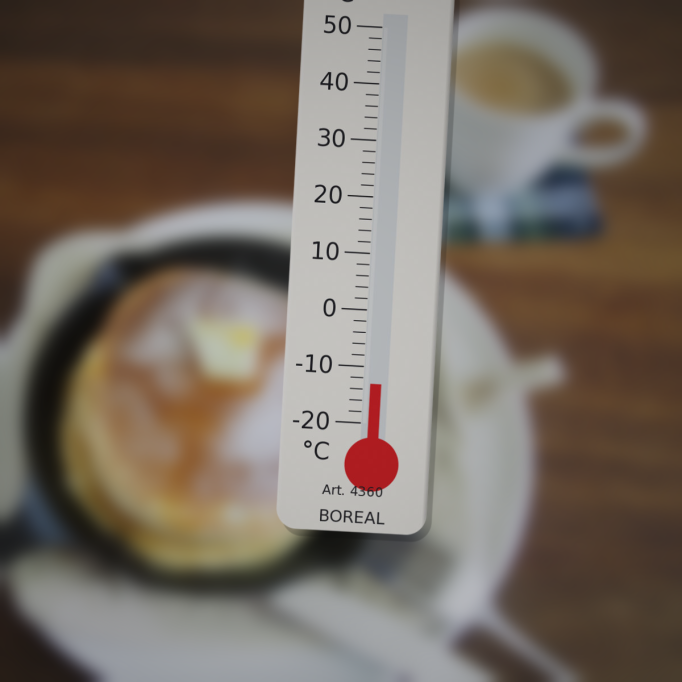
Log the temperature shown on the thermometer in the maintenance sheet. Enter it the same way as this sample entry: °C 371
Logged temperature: °C -13
